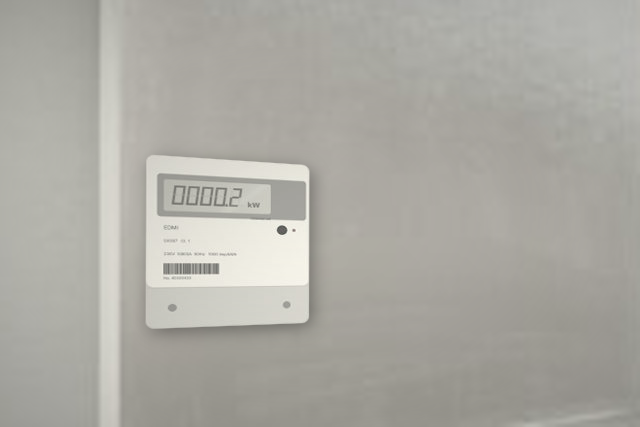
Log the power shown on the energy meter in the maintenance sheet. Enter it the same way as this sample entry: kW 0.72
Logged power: kW 0.2
